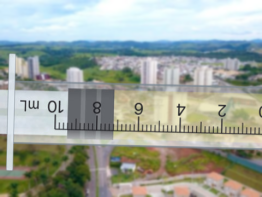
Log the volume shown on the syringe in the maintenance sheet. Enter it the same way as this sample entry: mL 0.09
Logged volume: mL 7.2
